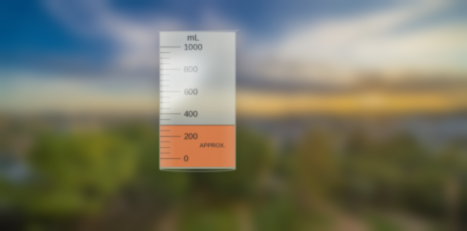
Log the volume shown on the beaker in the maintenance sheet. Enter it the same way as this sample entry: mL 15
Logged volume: mL 300
